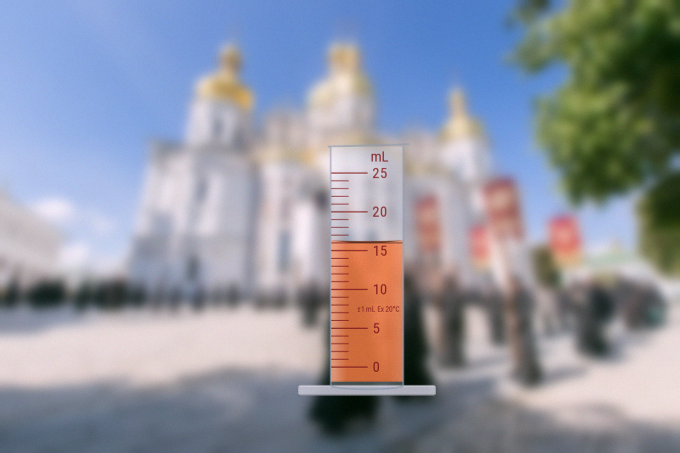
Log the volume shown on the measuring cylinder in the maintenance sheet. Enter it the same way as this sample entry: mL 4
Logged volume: mL 16
